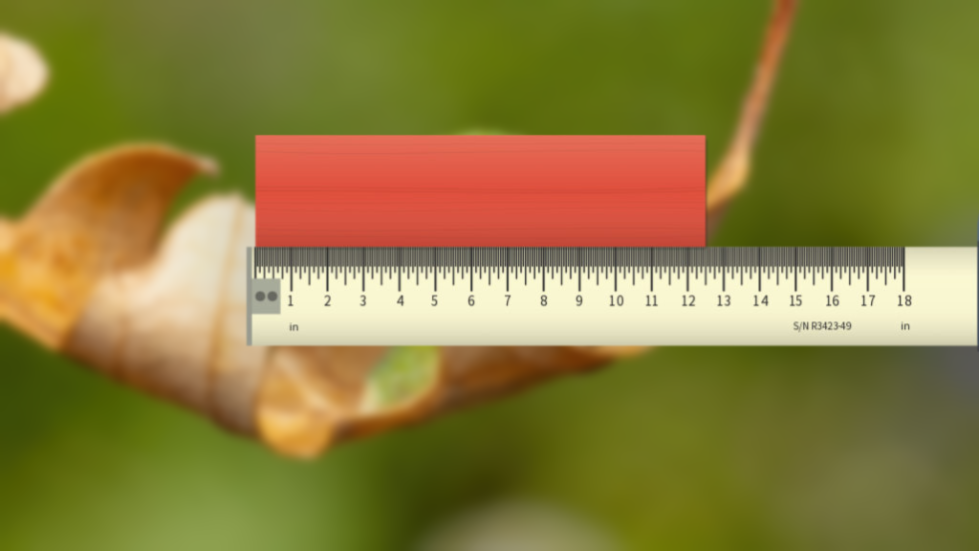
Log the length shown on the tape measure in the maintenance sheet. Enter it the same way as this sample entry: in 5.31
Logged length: in 12.5
